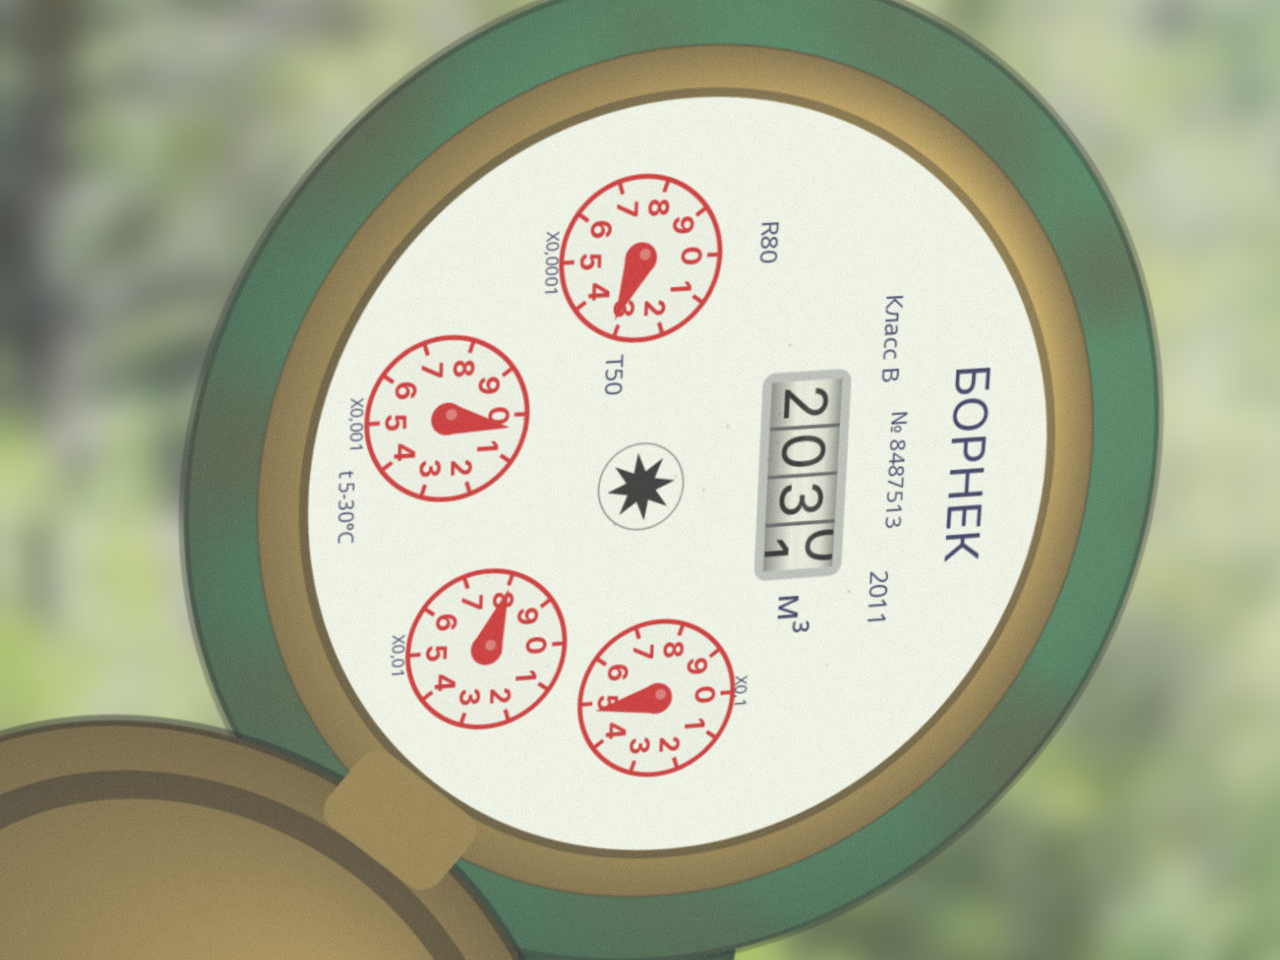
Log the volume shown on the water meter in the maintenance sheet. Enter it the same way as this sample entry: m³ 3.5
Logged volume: m³ 2030.4803
